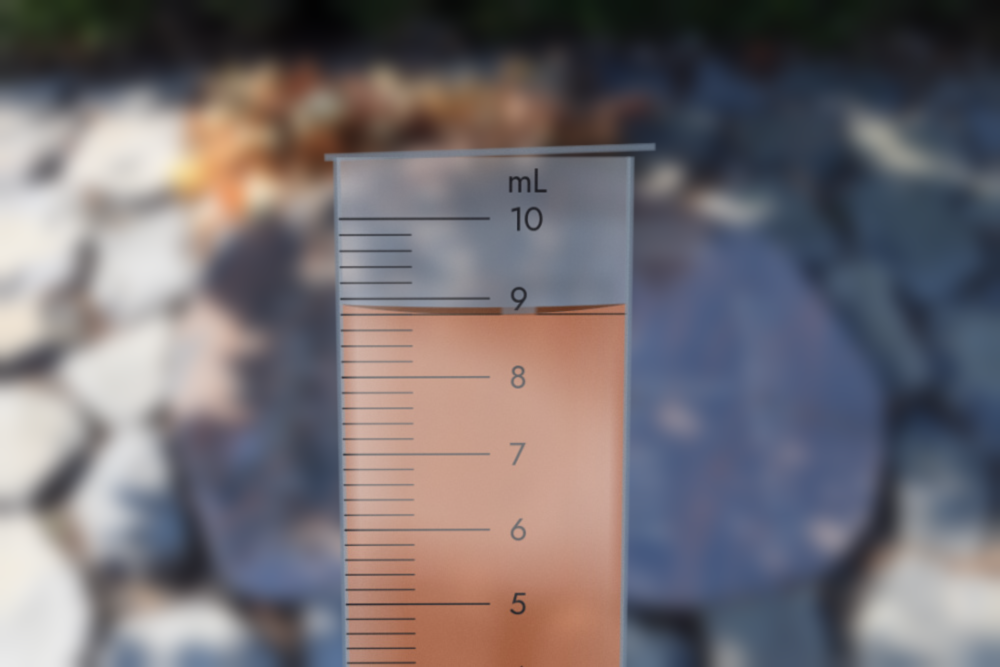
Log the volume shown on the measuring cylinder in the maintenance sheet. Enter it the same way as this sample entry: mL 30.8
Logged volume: mL 8.8
